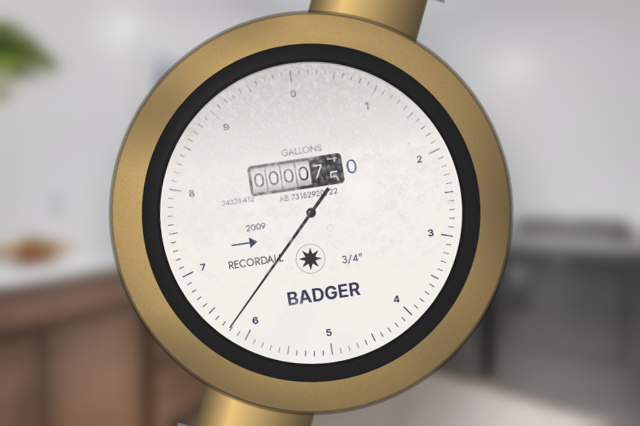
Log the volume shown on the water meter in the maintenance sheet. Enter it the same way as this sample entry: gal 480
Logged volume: gal 746.2
